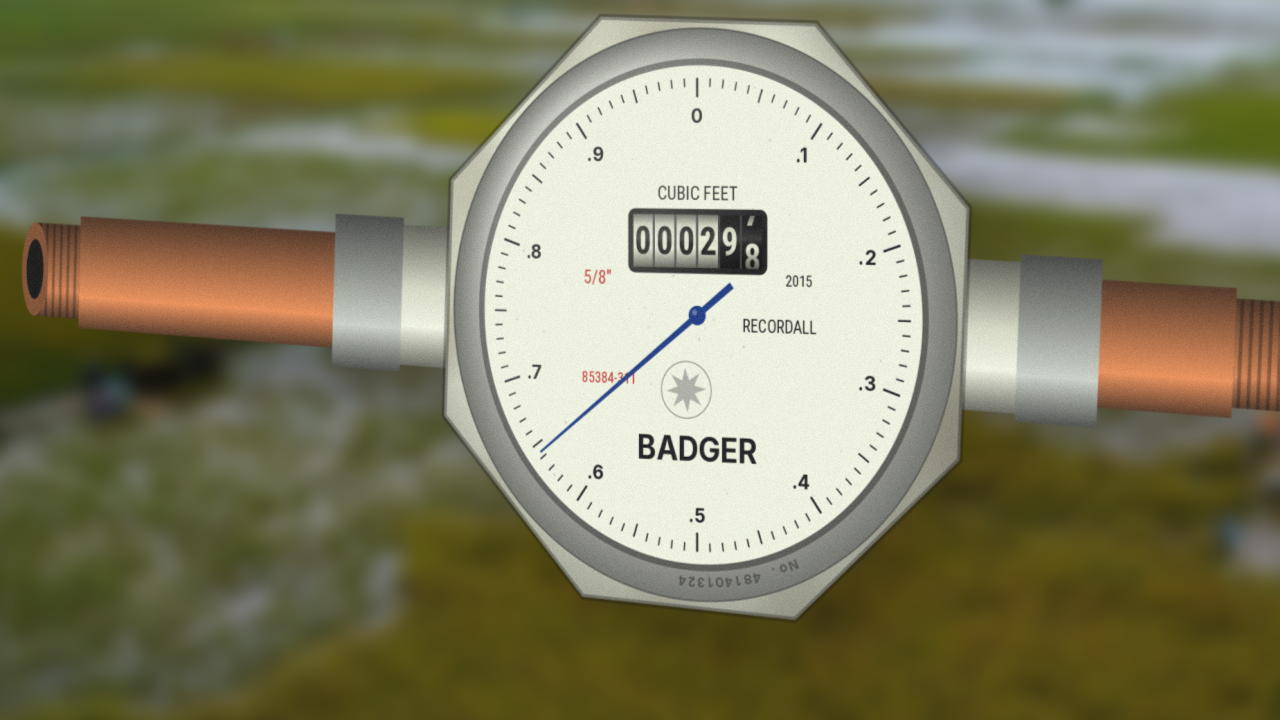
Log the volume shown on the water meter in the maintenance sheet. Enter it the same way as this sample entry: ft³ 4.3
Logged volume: ft³ 297.64
